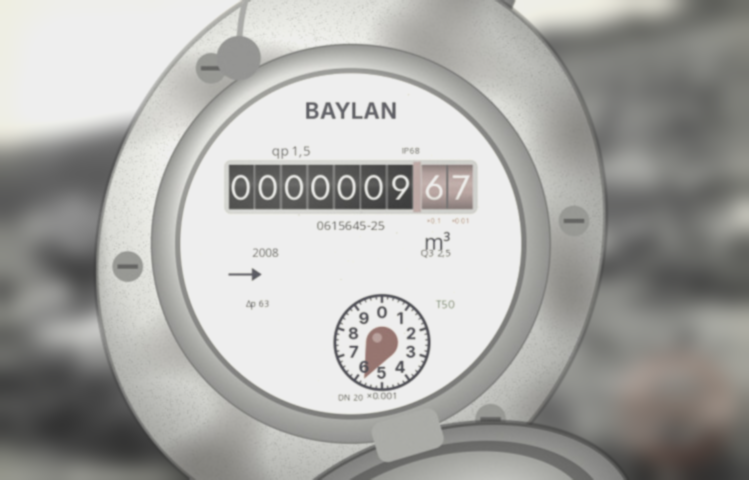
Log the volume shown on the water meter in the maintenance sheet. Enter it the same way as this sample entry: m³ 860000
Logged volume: m³ 9.675
